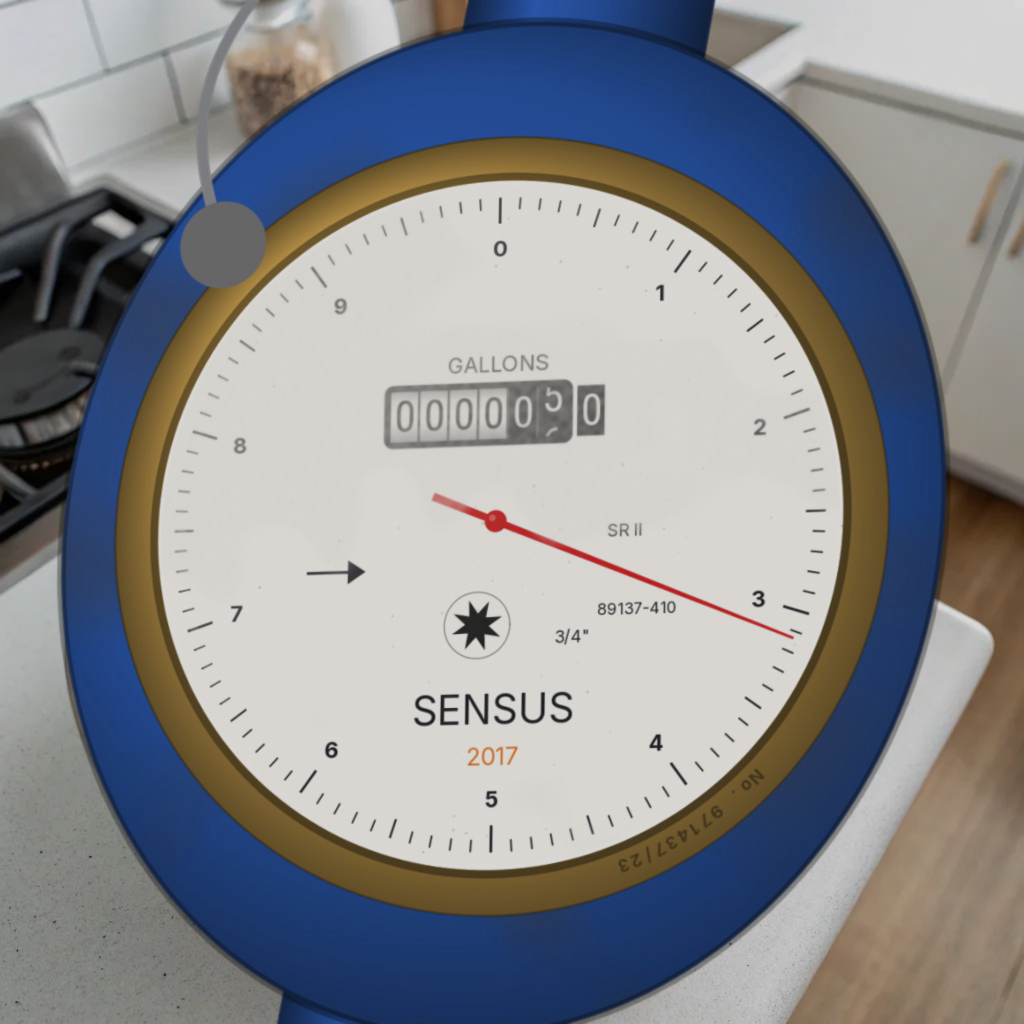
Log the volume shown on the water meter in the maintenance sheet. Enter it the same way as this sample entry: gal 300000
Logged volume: gal 53.1
